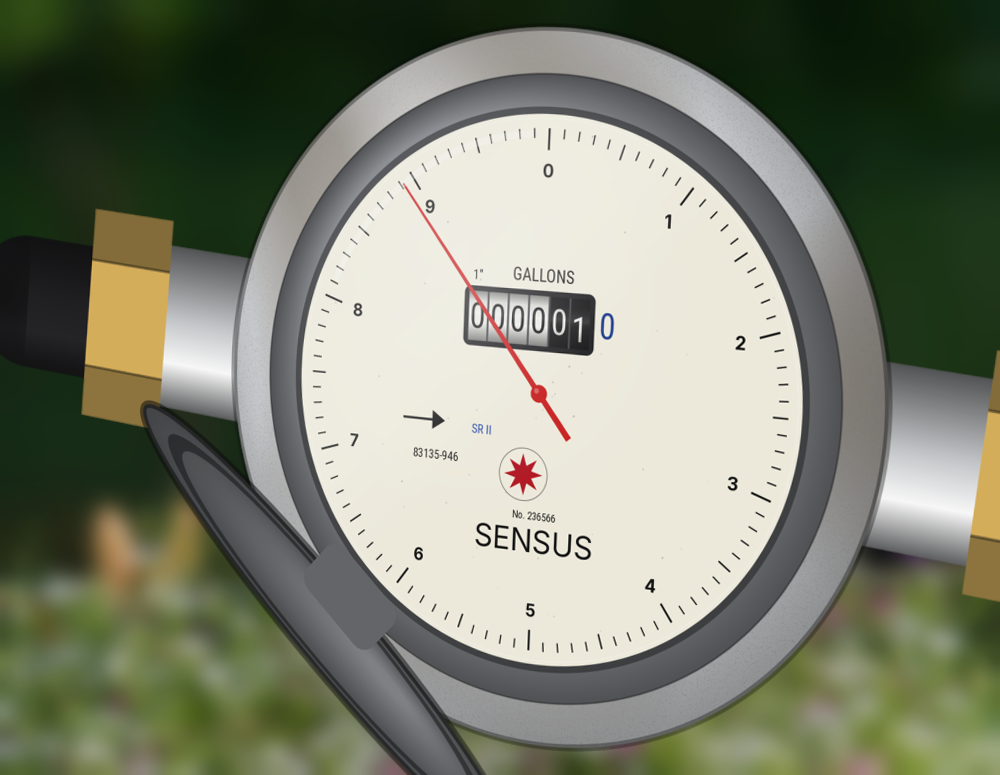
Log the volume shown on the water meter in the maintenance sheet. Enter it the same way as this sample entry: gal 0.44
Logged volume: gal 8.9
